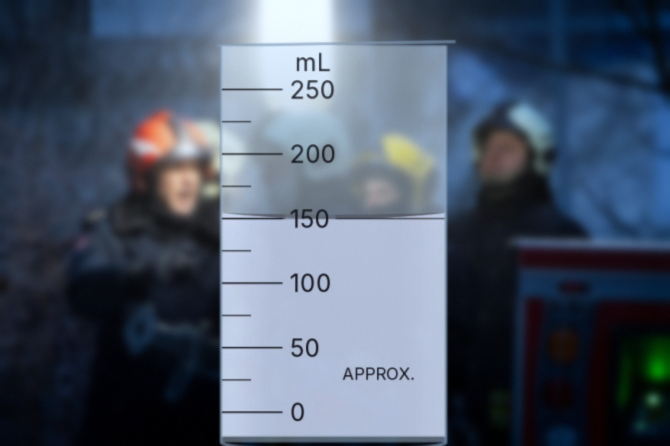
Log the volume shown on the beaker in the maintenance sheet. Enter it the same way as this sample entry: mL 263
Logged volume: mL 150
